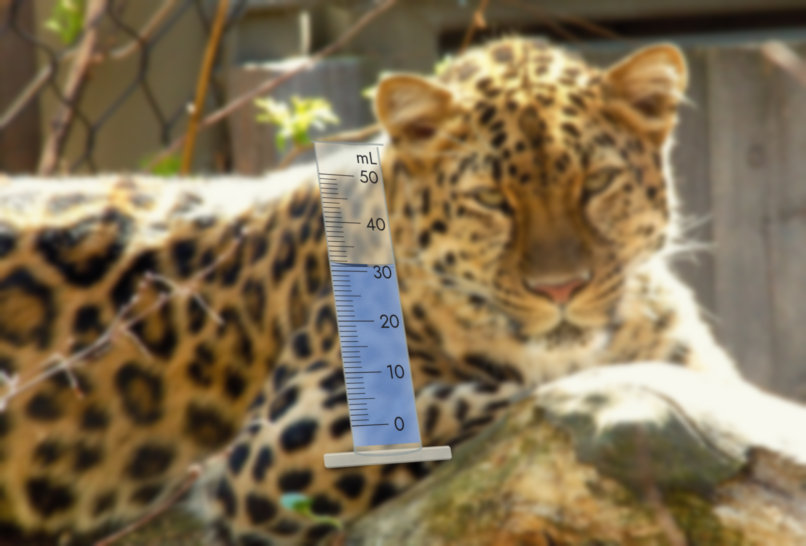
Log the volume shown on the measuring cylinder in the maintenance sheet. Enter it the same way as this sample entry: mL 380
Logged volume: mL 31
